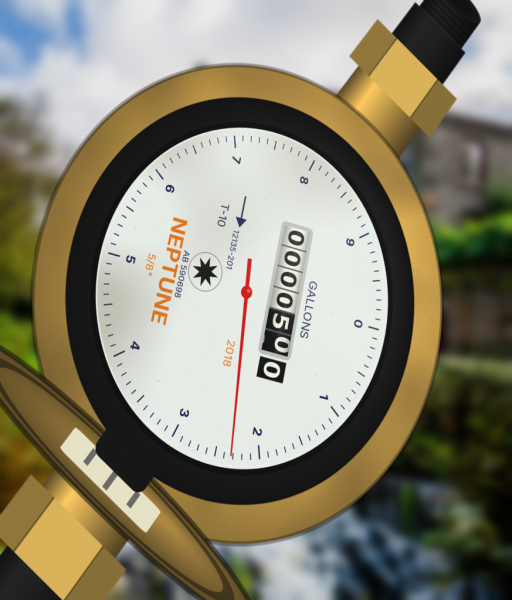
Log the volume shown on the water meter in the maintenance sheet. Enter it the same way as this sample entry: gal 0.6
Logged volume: gal 502.3
